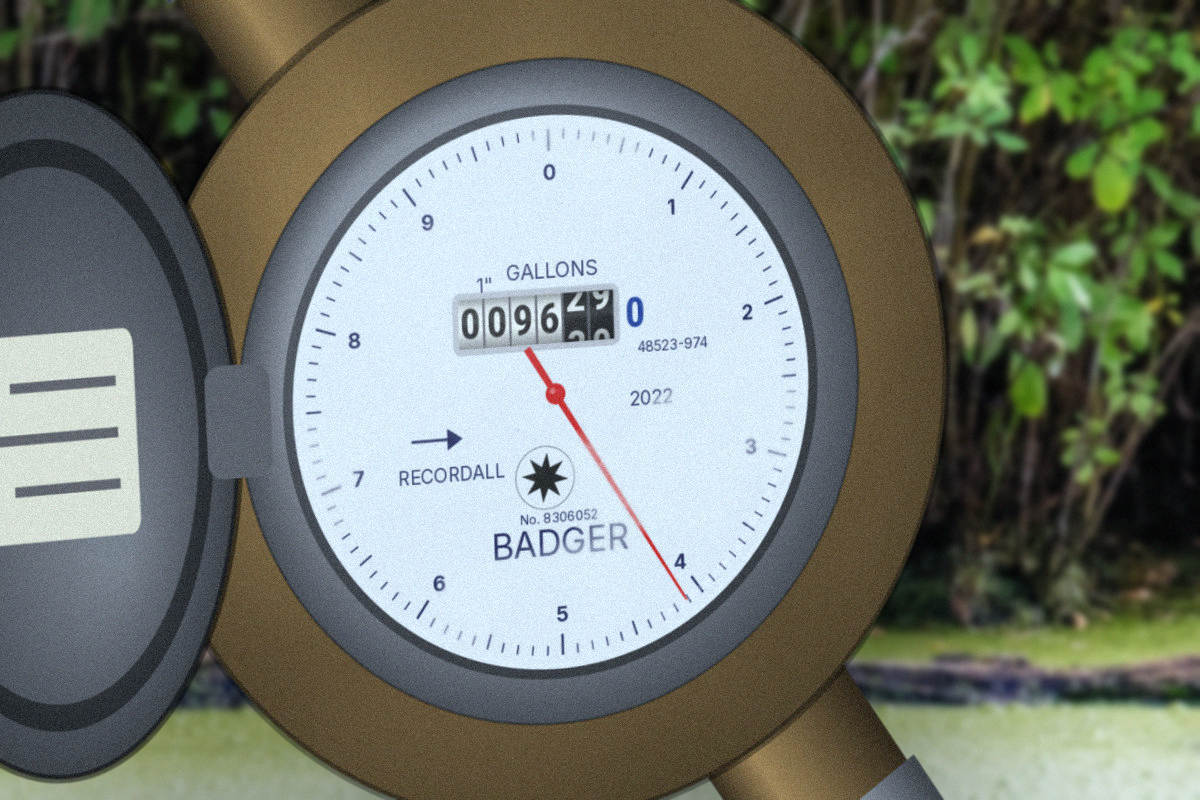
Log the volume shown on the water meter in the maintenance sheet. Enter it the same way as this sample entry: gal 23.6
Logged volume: gal 96294.1
